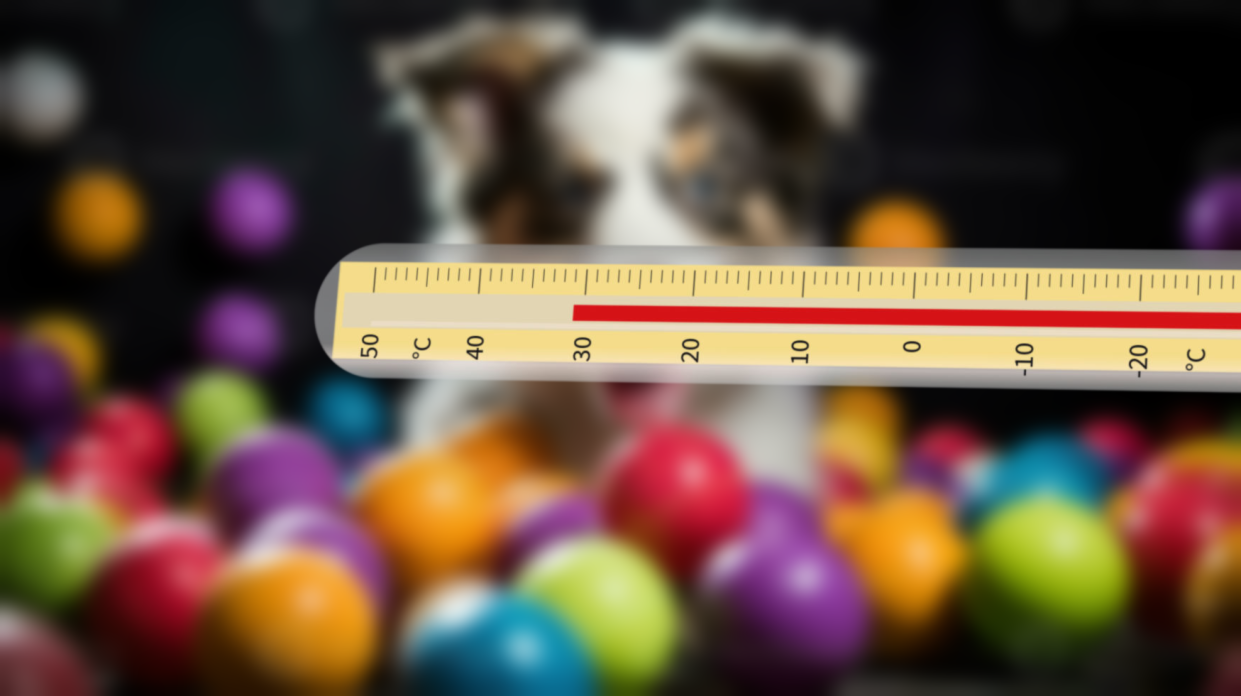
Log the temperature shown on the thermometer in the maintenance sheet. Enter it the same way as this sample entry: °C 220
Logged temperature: °C 31
